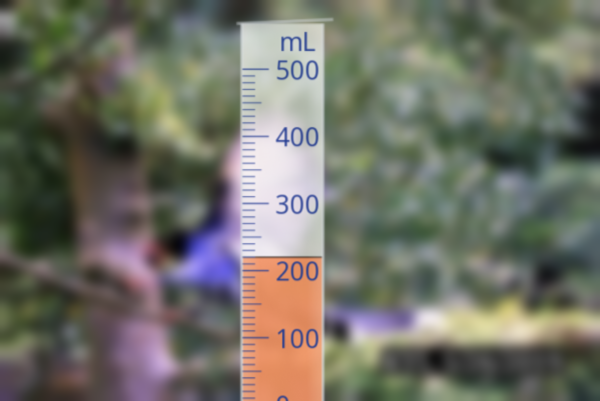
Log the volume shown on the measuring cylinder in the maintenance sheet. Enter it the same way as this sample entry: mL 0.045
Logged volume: mL 220
